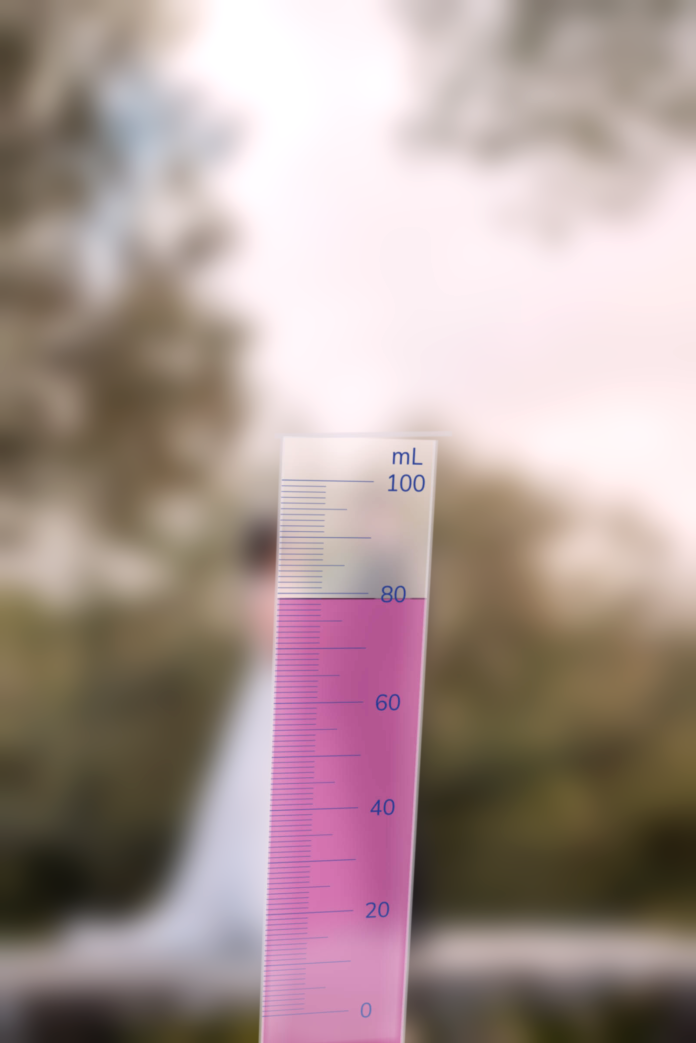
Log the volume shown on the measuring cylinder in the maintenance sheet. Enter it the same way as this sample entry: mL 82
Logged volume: mL 79
